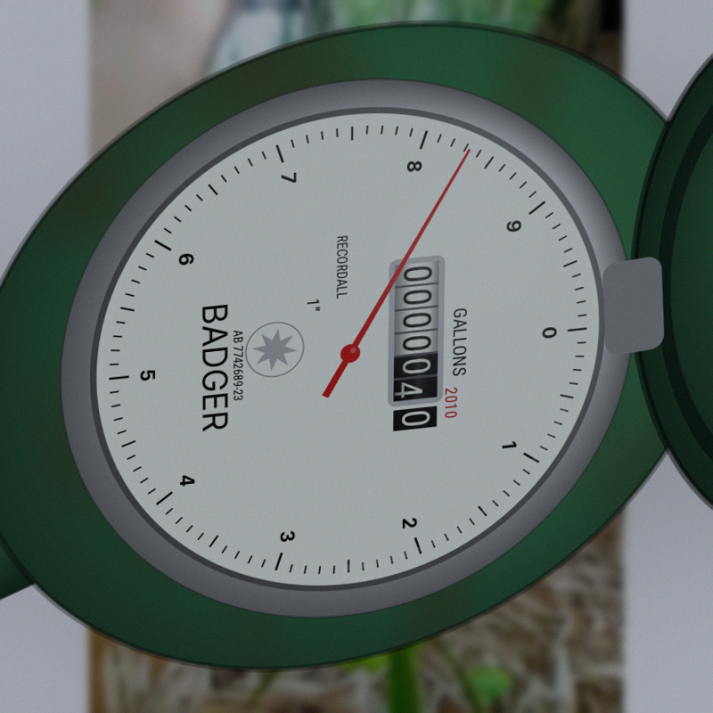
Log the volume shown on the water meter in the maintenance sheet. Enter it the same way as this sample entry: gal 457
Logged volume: gal 38.3
